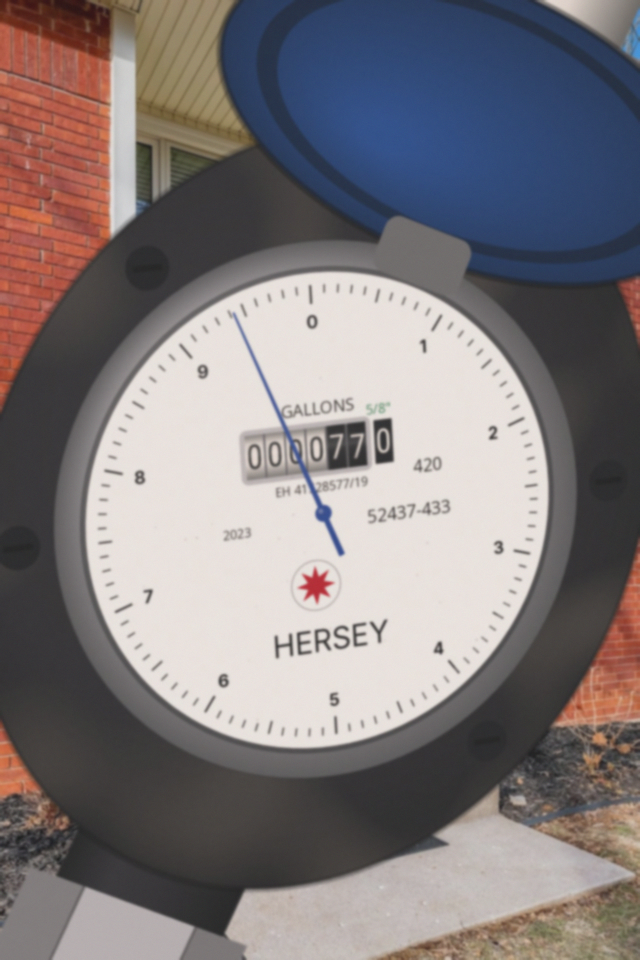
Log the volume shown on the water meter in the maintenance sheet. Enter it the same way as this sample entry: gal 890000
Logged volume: gal 769.4
